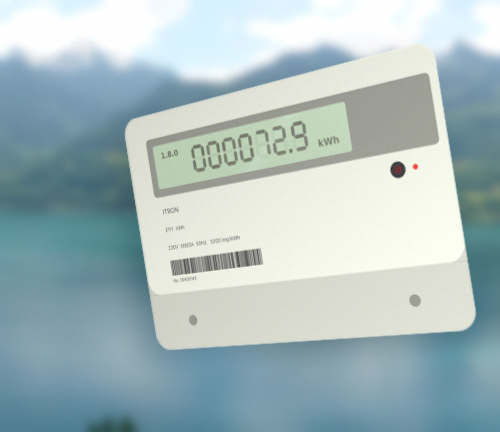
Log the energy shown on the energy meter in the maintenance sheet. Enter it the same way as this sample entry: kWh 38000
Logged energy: kWh 72.9
